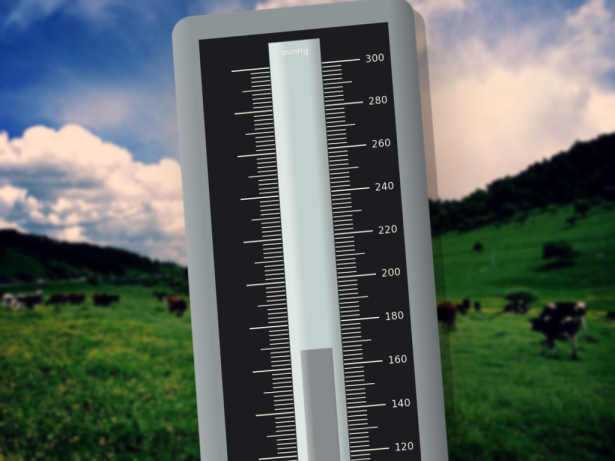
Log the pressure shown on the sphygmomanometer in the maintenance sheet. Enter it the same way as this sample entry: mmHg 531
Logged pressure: mmHg 168
